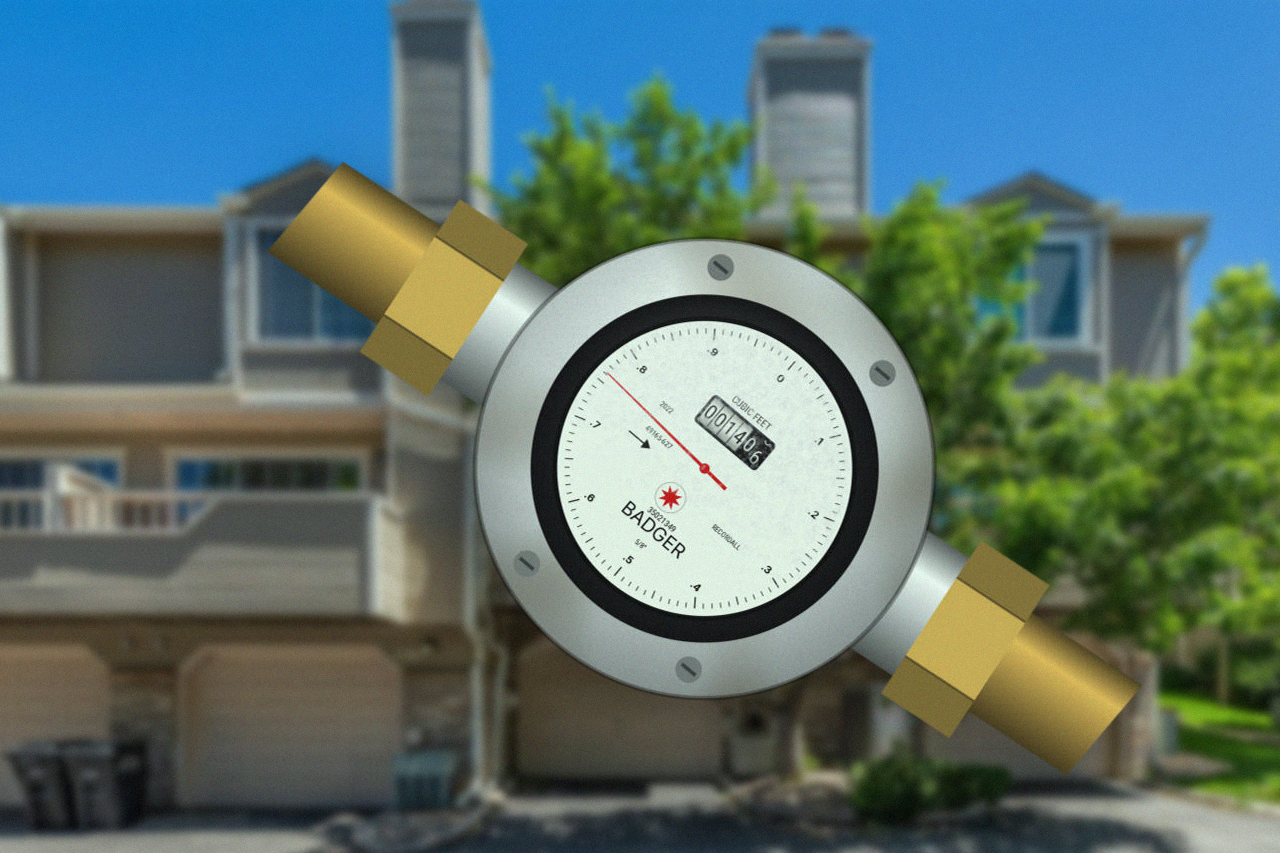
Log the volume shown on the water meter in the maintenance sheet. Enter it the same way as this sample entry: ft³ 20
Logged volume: ft³ 1405.76
